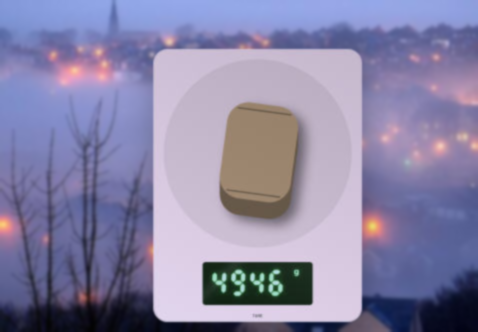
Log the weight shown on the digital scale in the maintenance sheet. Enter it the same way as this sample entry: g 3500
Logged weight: g 4946
